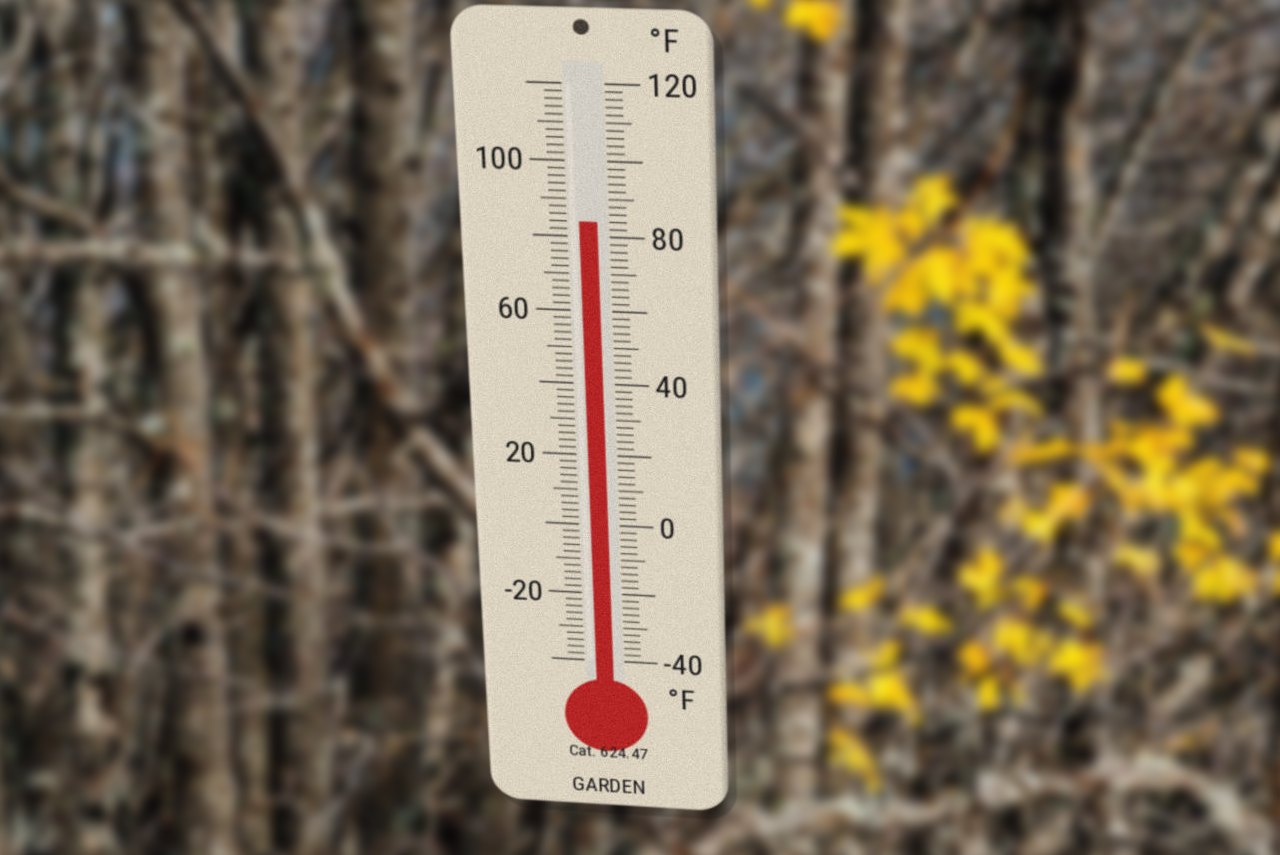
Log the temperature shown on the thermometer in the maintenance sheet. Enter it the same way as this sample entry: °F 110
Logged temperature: °F 84
